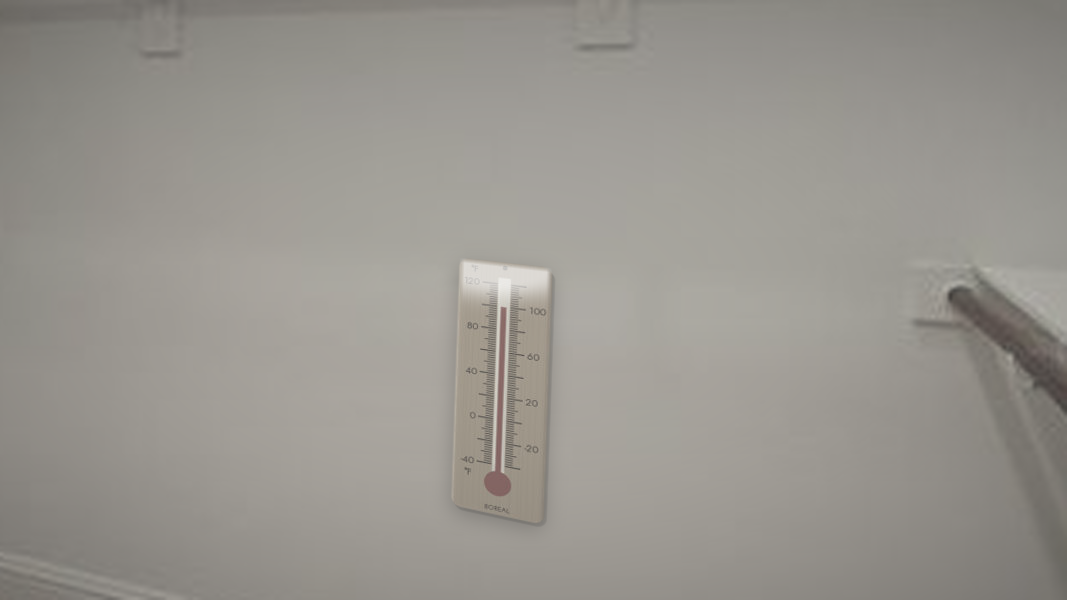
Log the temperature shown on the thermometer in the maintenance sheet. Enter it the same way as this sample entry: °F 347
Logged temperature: °F 100
